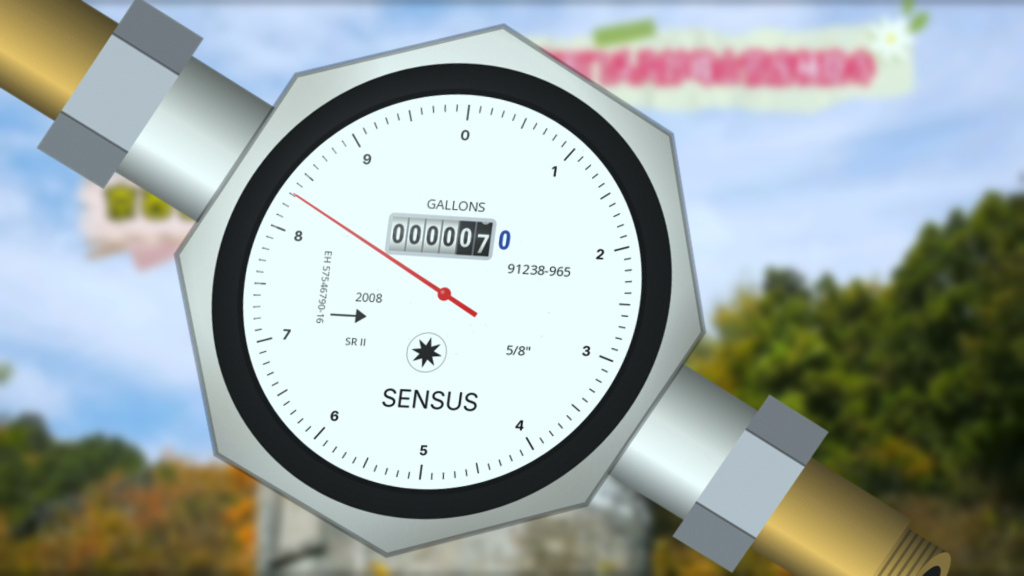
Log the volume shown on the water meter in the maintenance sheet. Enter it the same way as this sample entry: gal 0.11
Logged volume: gal 68.3
